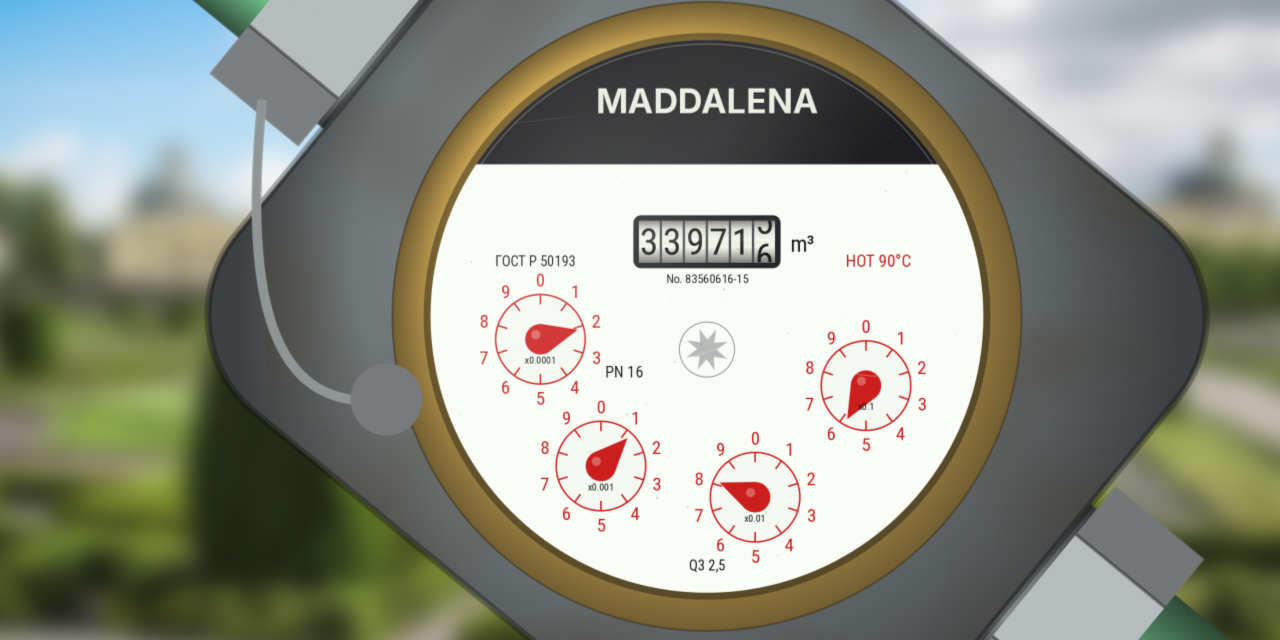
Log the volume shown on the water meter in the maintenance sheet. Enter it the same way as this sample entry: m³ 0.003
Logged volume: m³ 339715.5812
